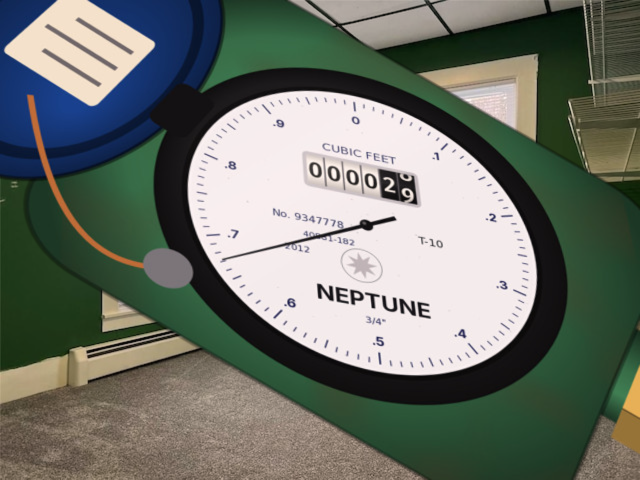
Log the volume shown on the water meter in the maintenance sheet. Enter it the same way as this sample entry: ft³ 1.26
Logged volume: ft³ 28.67
